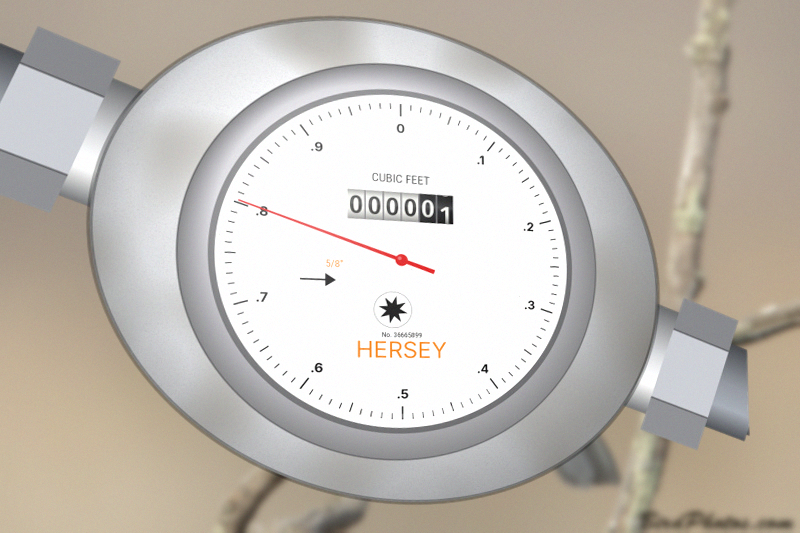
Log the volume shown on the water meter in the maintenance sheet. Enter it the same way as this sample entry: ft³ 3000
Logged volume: ft³ 0.80
